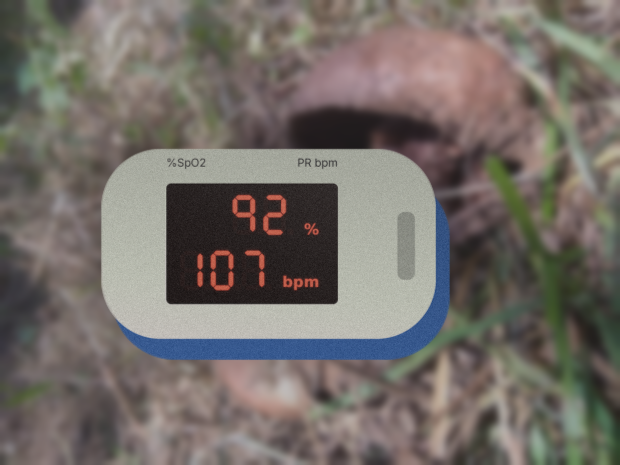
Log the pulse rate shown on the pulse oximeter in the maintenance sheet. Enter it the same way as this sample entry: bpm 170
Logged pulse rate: bpm 107
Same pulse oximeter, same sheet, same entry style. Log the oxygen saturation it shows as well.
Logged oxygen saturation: % 92
